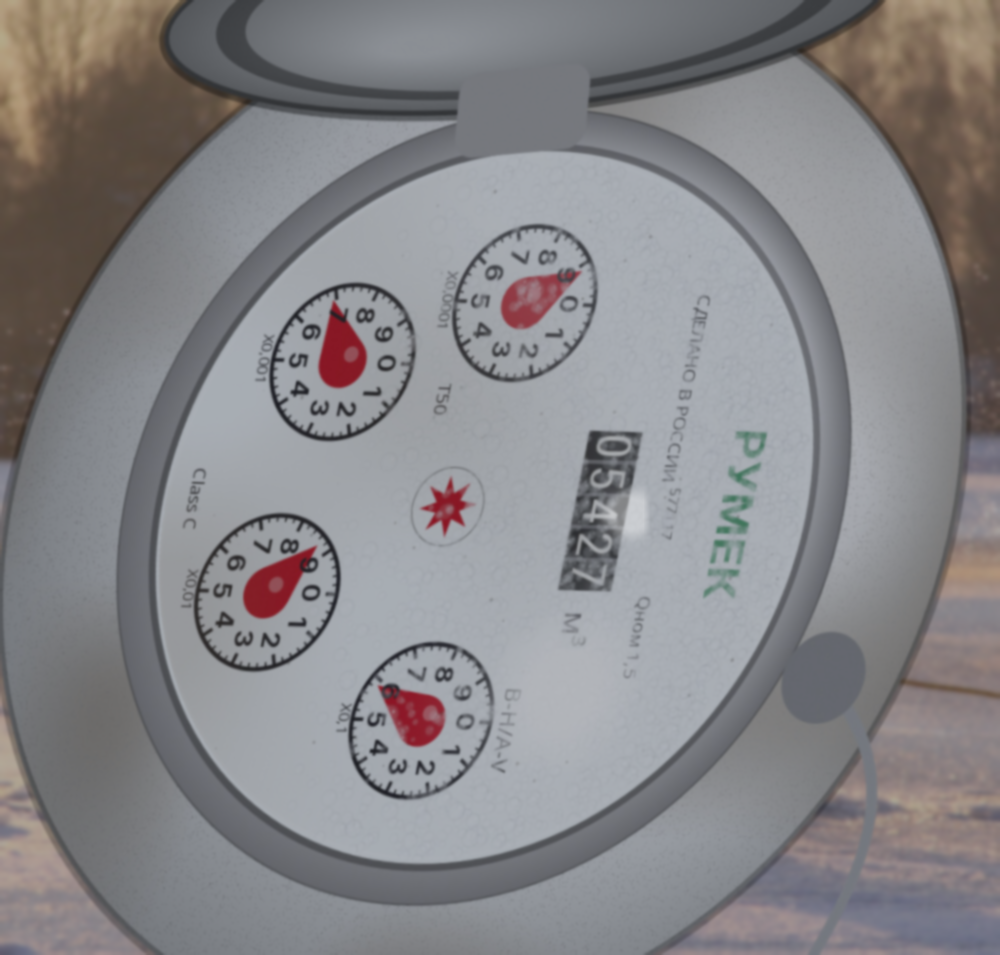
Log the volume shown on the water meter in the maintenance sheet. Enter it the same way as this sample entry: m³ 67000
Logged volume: m³ 5427.5869
